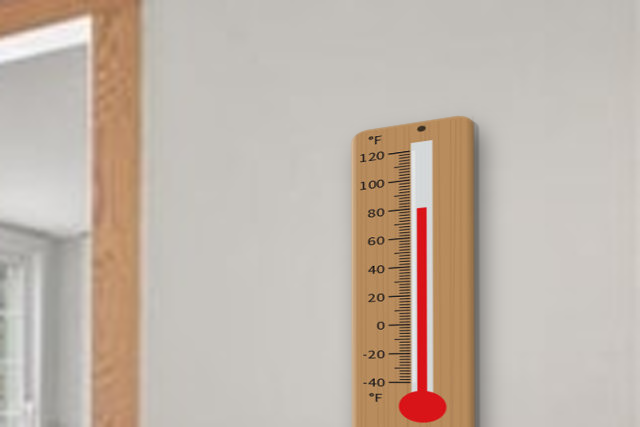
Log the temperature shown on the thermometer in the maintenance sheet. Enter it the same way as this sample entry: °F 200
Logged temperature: °F 80
